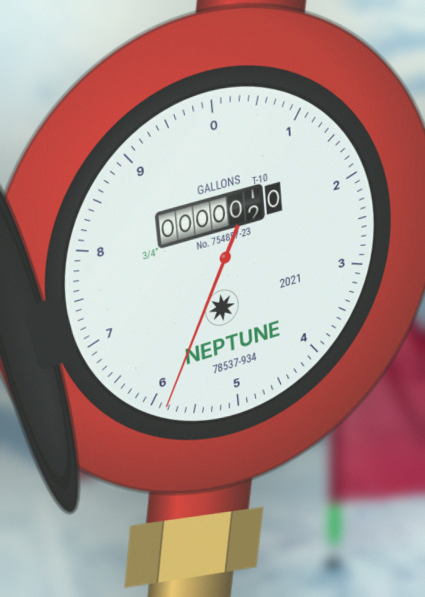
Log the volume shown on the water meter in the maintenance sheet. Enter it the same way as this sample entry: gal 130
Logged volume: gal 15.8
